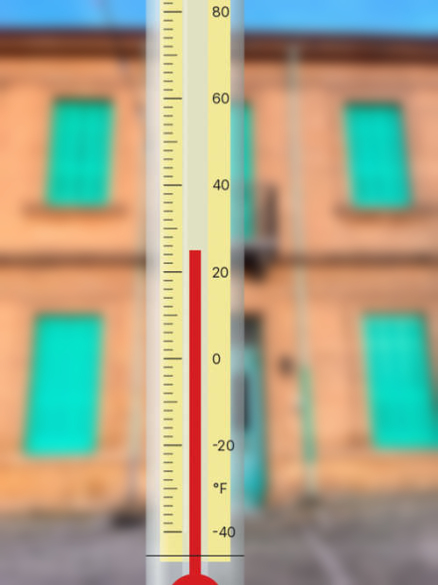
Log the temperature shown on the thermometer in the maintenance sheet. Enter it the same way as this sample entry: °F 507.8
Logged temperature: °F 25
